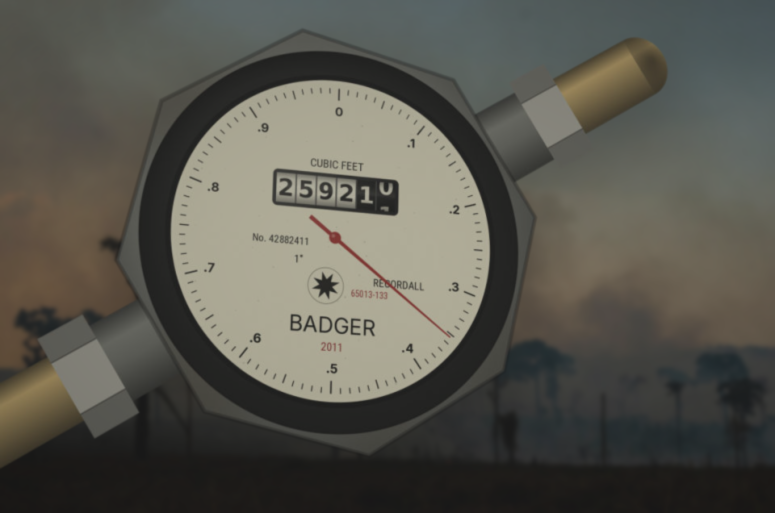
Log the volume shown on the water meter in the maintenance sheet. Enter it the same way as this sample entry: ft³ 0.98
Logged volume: ft³ 259210.35
